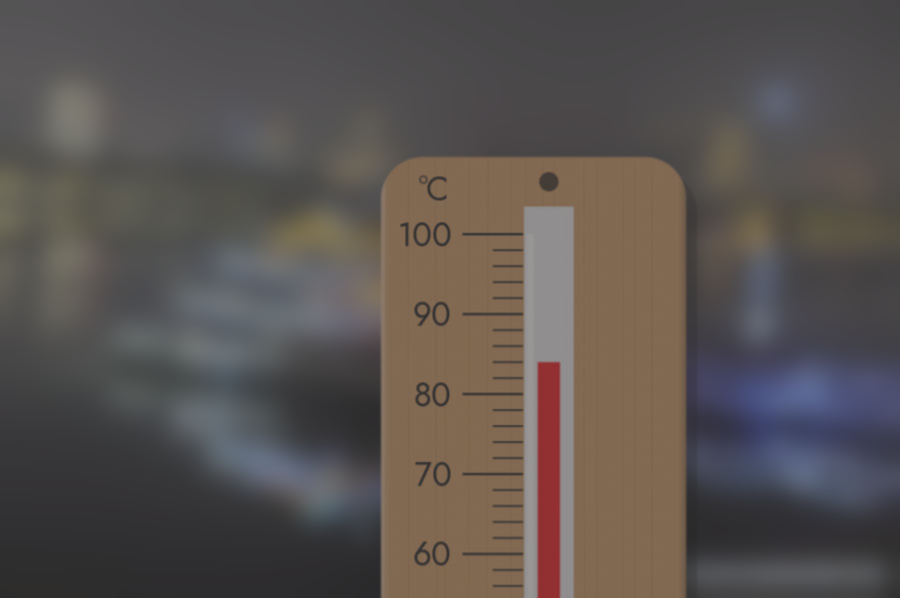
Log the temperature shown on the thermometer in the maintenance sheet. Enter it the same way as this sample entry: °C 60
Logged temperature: °C 84
